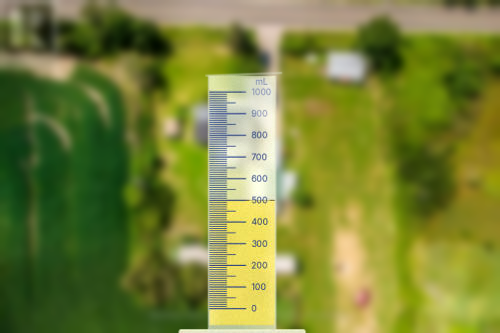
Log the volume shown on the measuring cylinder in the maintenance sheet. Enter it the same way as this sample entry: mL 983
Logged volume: mL 500
